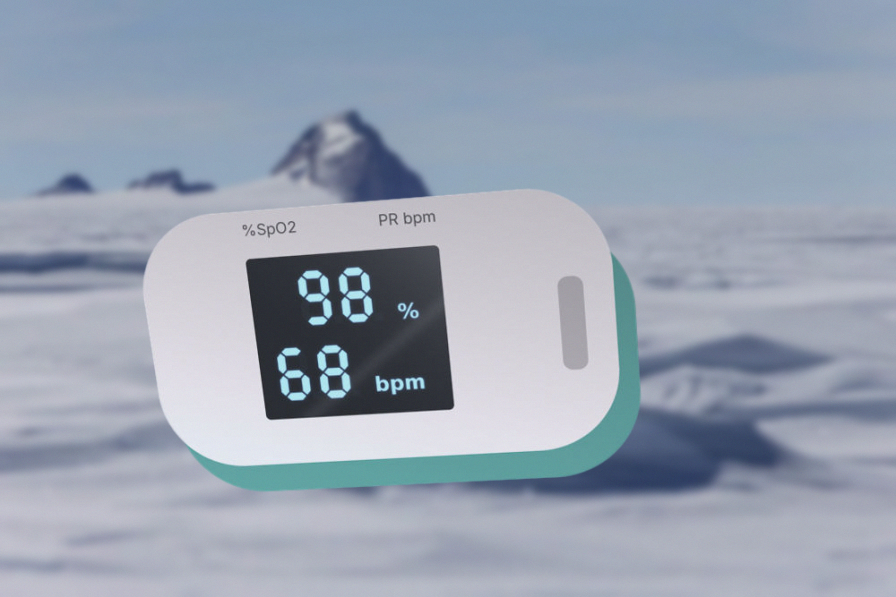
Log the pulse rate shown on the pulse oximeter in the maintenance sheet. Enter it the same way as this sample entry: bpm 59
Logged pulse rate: bpm 68
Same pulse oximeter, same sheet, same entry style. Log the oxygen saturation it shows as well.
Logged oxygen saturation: % 98
